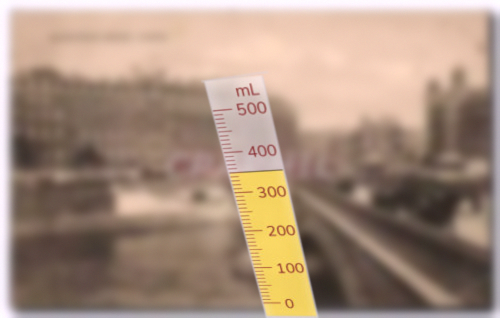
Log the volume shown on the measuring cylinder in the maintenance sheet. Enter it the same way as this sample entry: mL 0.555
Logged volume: mL 350
